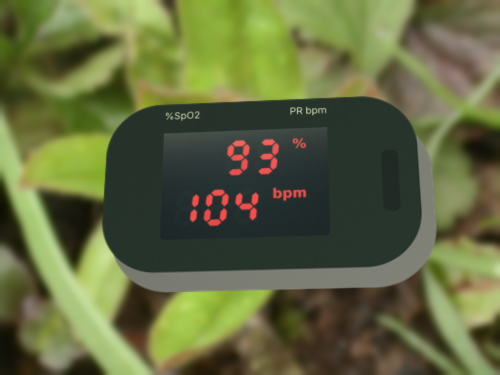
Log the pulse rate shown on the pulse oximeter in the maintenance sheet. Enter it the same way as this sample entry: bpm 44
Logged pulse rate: bpm 104
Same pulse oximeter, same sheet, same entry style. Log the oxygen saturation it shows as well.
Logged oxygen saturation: % 93
